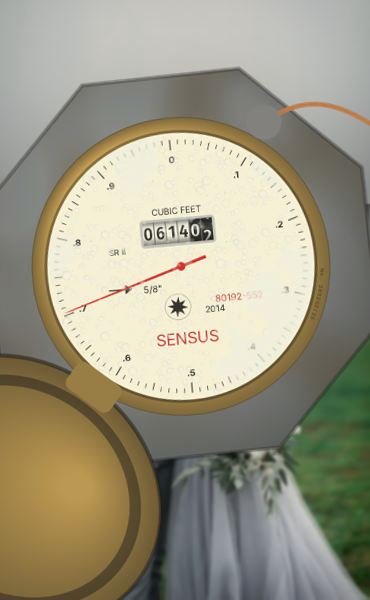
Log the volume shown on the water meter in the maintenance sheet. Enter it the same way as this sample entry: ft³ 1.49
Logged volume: ft³ 61401.70
